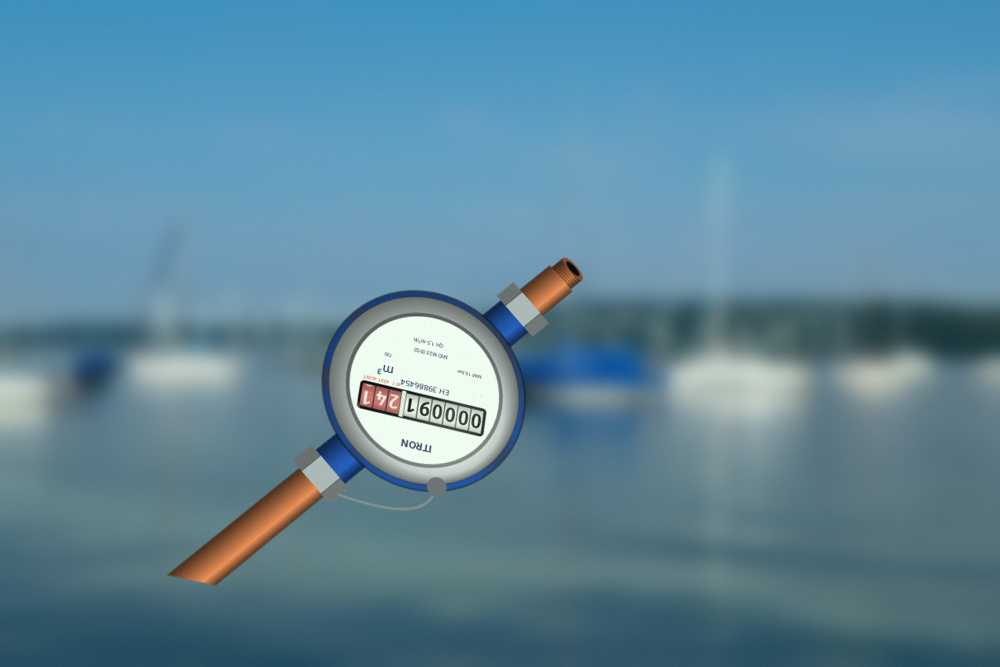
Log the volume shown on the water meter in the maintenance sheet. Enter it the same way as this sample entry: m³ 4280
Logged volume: m³ 91.241
